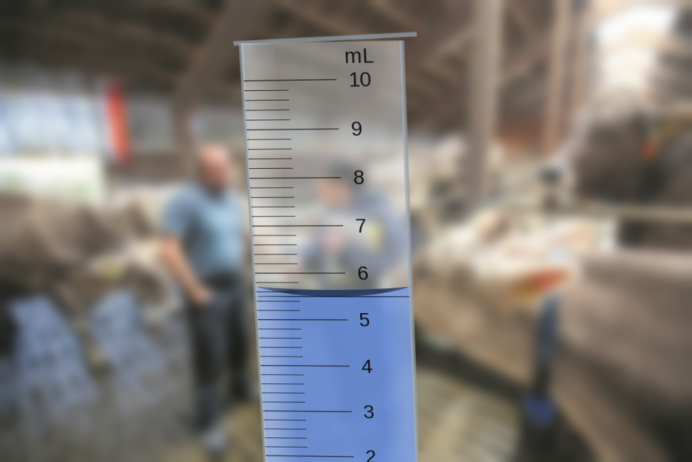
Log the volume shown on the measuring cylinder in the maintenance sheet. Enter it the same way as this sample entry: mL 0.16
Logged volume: mL 5.5
